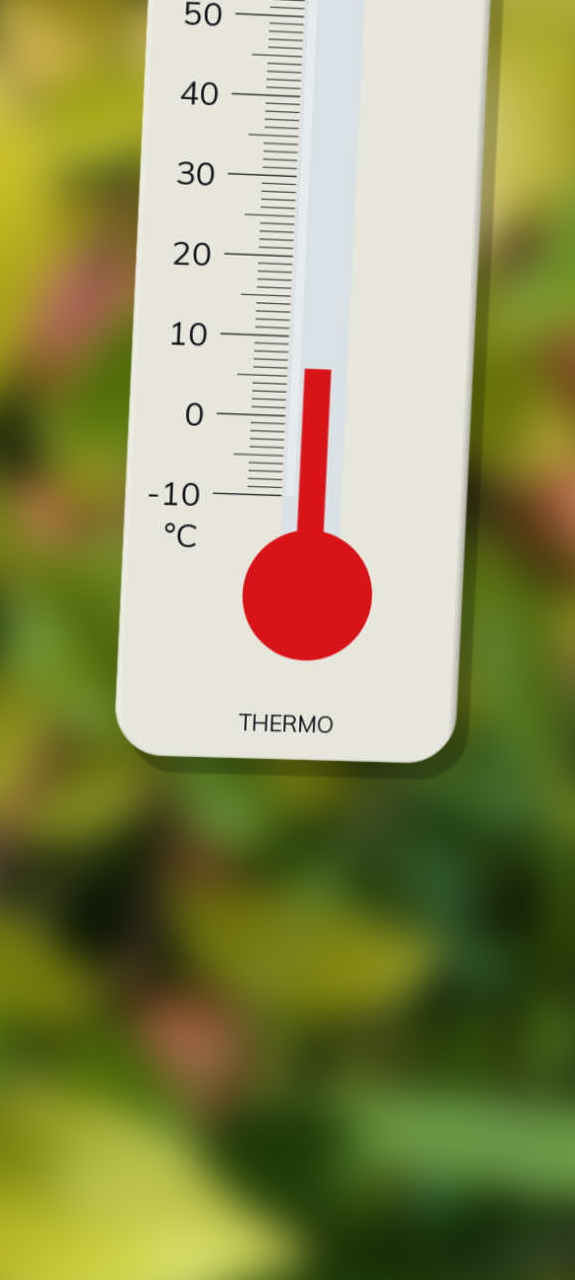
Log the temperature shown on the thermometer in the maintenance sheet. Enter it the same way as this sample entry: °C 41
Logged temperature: °C 6
